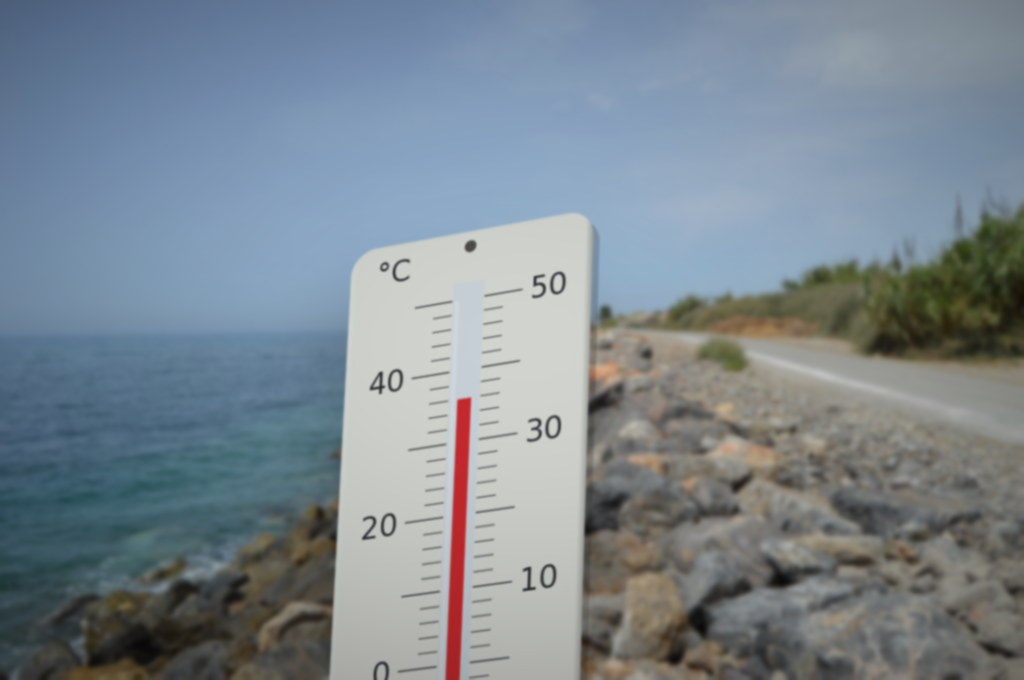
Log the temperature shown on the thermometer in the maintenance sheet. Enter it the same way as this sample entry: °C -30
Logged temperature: °C 36
